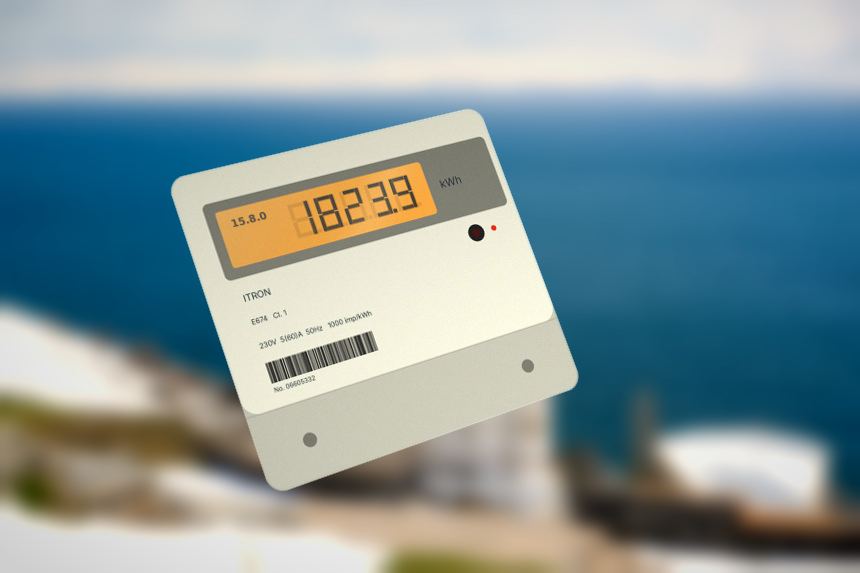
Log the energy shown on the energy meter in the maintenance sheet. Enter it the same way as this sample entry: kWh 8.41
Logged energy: kWh 1823.9
